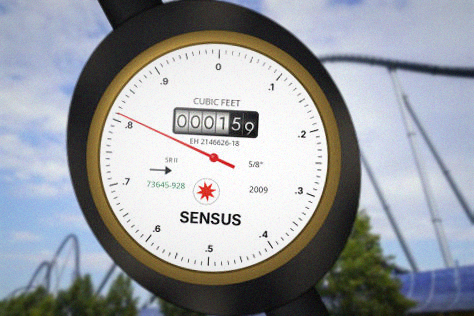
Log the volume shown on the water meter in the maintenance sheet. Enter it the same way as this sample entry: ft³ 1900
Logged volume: ft³ 158.81
